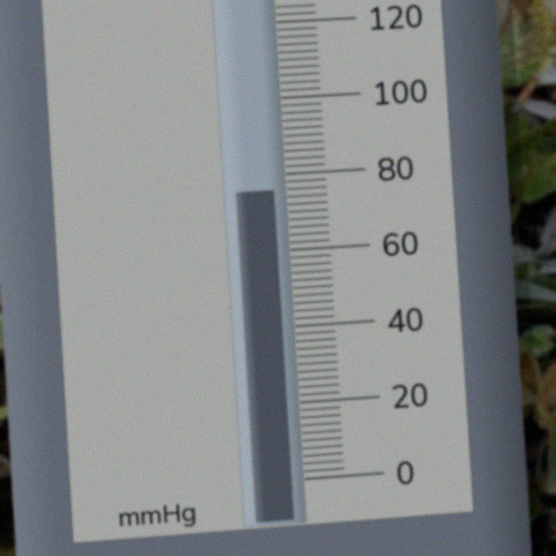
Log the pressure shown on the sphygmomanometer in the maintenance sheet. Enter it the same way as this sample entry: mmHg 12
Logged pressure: mmHg 76
